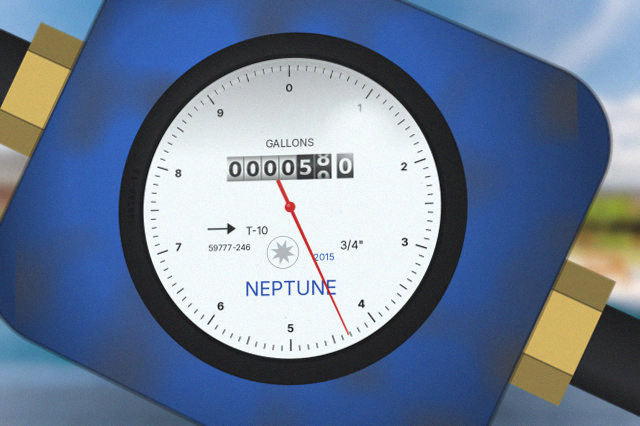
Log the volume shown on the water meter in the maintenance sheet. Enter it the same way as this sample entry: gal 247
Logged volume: gal 584.3
